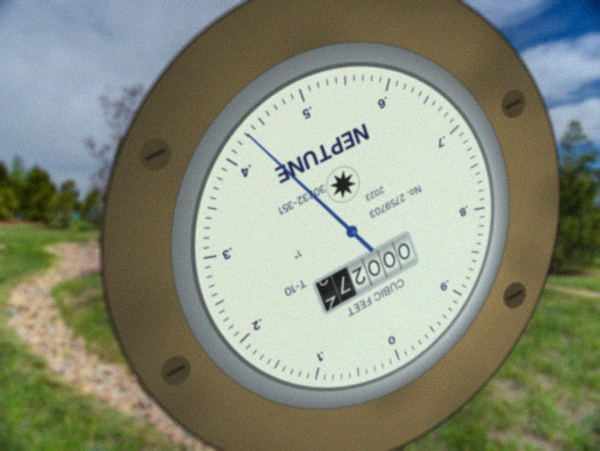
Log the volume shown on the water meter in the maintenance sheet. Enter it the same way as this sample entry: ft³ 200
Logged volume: ft³ 272.43
